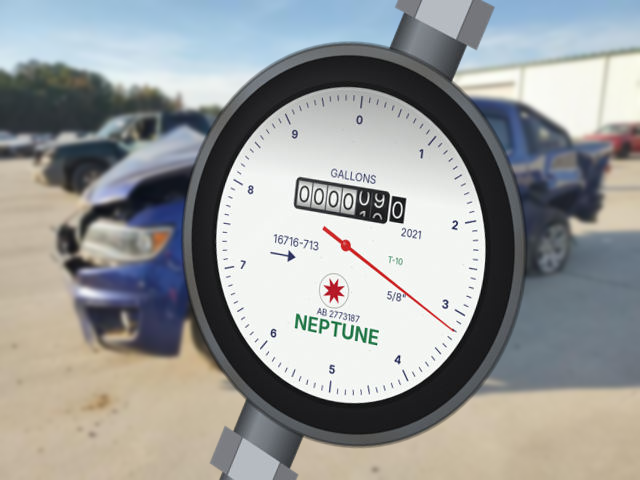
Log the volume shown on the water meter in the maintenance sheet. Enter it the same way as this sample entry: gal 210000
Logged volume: gal 93.2
